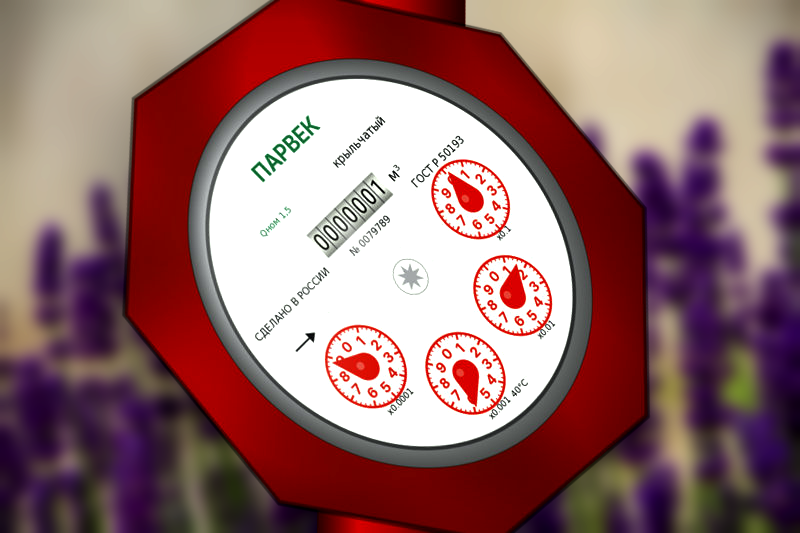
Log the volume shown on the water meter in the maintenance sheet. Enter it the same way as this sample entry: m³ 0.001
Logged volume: m³ 1.0158
